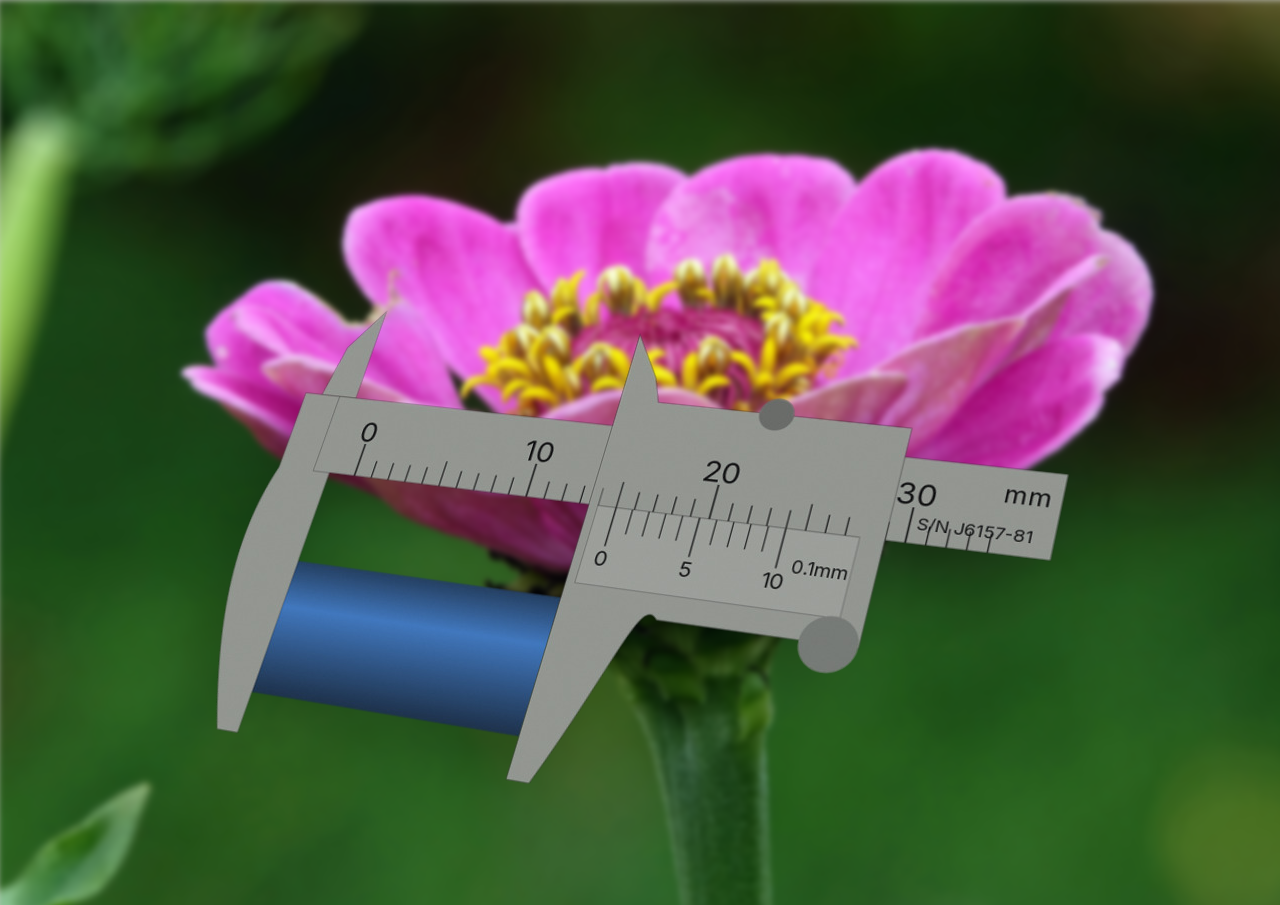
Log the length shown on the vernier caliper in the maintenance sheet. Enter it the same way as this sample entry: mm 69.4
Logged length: mm 15.0
